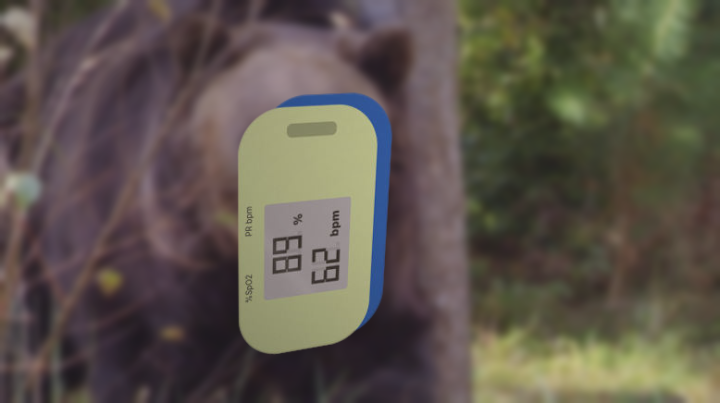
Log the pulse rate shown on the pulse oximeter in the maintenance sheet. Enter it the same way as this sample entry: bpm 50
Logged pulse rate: bpm 62
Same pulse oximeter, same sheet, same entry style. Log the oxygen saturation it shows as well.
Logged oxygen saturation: % 89
